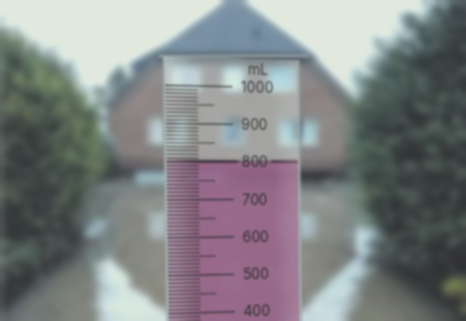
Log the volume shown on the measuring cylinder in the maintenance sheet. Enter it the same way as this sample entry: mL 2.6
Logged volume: mL 800
